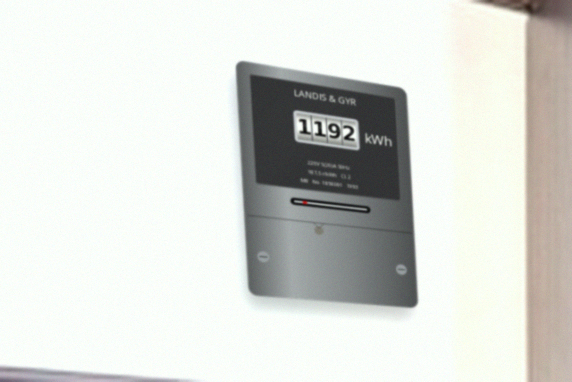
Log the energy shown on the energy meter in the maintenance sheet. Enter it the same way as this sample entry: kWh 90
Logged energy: kWh 1192
